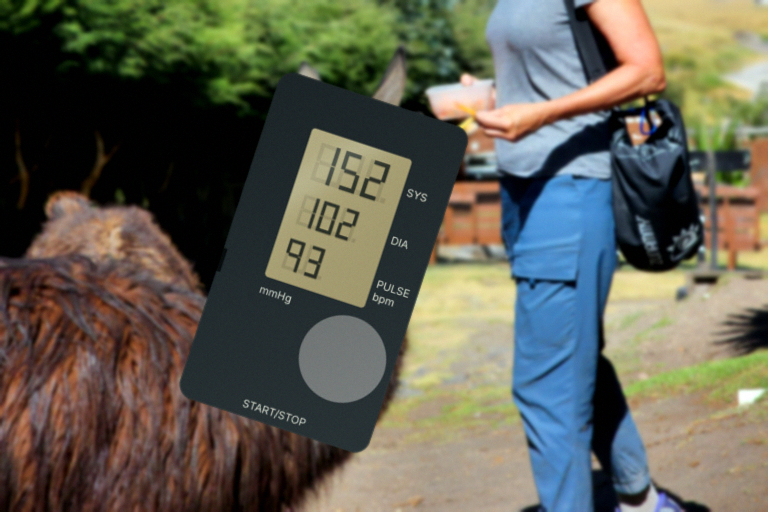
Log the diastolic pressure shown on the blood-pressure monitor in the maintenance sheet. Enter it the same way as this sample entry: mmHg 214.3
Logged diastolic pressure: mmHg 102
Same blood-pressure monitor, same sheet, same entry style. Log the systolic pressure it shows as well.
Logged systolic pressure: mmHg 152
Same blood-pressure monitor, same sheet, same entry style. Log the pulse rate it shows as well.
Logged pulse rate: bpm 93
